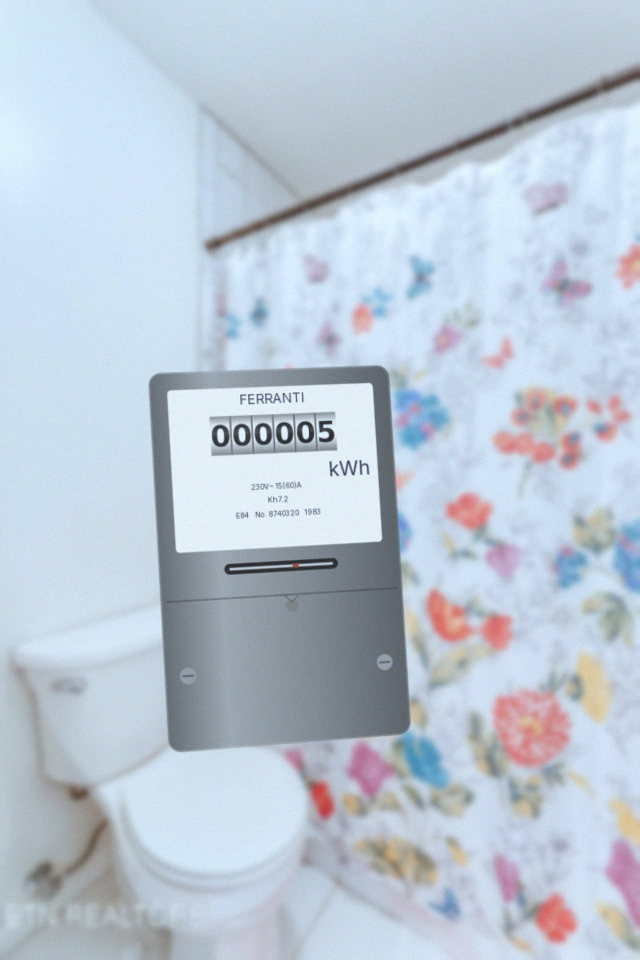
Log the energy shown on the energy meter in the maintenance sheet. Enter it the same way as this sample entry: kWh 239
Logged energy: kWh 5
